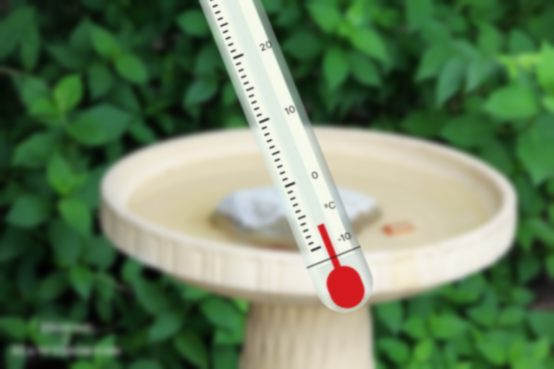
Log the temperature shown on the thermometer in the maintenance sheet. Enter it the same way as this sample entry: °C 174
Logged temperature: °C -7
